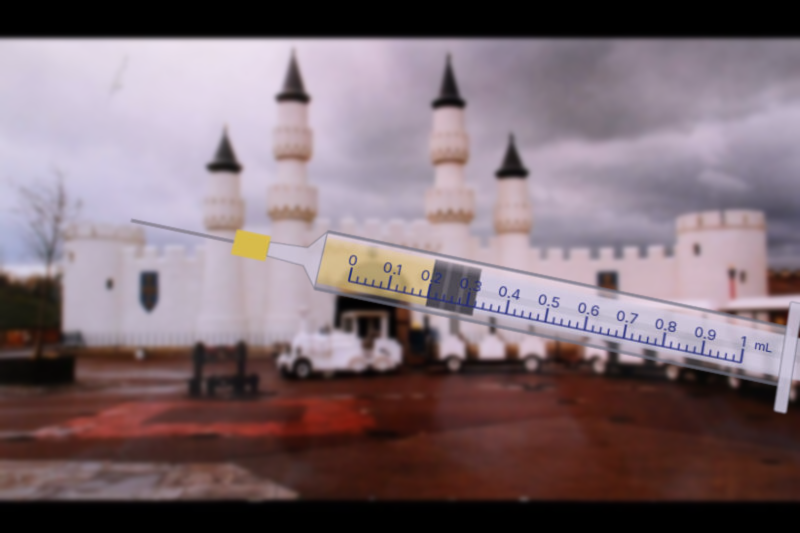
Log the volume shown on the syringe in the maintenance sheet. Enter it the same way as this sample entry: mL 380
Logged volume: mL 0.2
